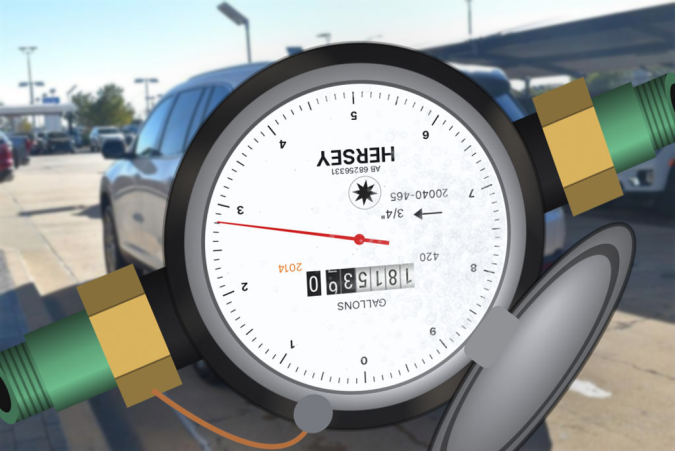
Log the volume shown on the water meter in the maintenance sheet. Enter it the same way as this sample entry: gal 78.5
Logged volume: gal 1815362.8
